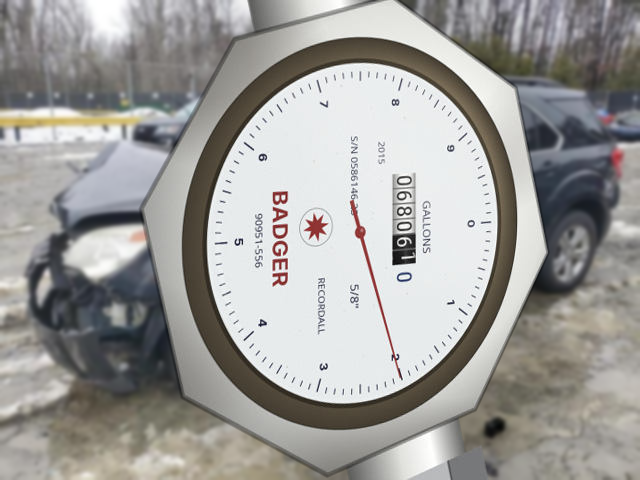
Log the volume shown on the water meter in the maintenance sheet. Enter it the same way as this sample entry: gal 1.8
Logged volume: gal 680612.0
